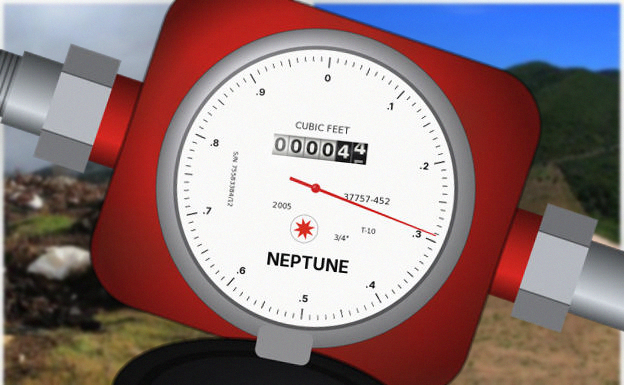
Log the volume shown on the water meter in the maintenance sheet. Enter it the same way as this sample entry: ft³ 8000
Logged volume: ft³ 44.29
